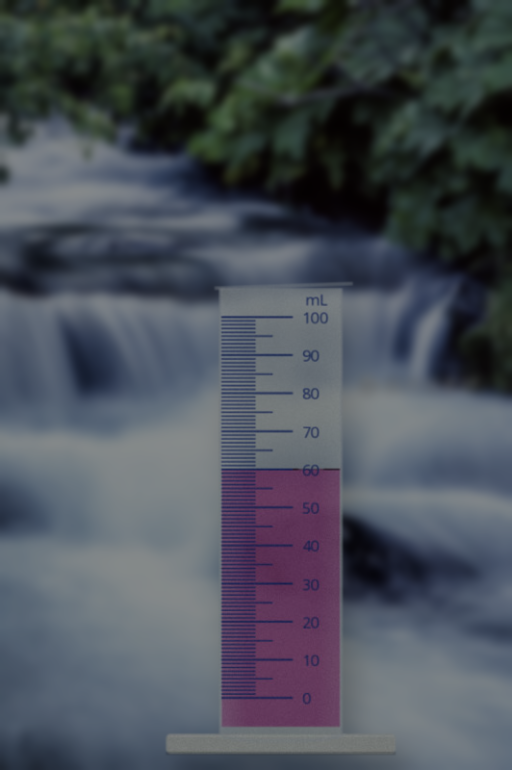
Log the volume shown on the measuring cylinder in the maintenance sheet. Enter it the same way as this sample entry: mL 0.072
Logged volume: mL 60
